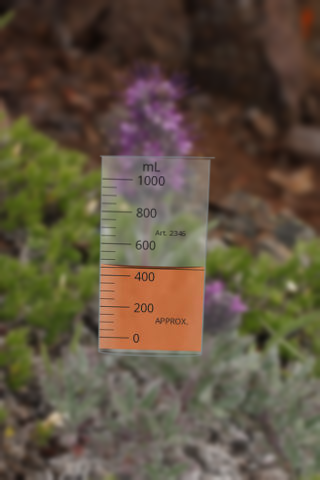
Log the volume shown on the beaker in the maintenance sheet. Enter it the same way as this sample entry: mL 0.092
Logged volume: mL 450
